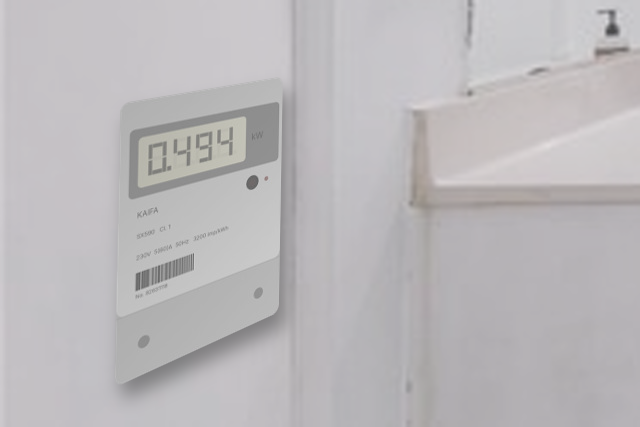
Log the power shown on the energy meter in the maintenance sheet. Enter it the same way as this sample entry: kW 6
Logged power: kW 0.494
